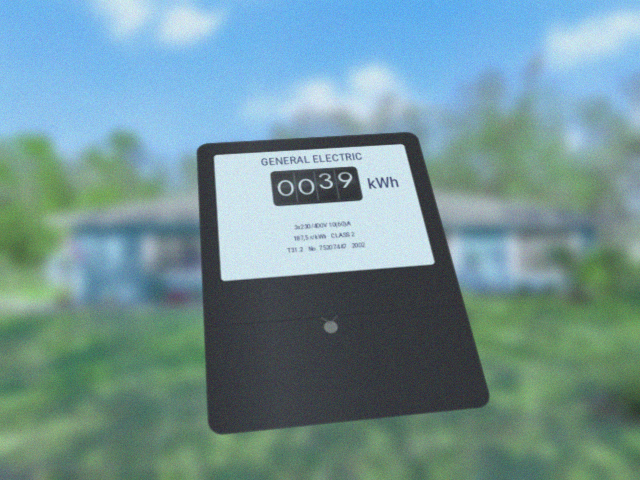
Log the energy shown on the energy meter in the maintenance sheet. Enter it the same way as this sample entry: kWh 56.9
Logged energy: kWh 39
